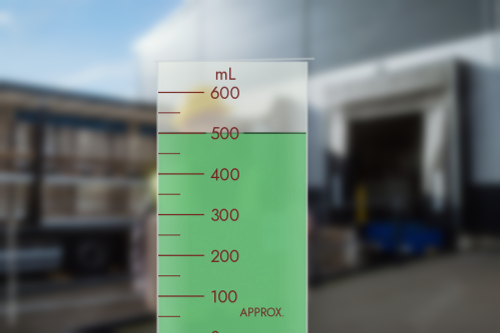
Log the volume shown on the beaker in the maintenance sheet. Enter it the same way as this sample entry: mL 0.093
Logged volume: mL 500
